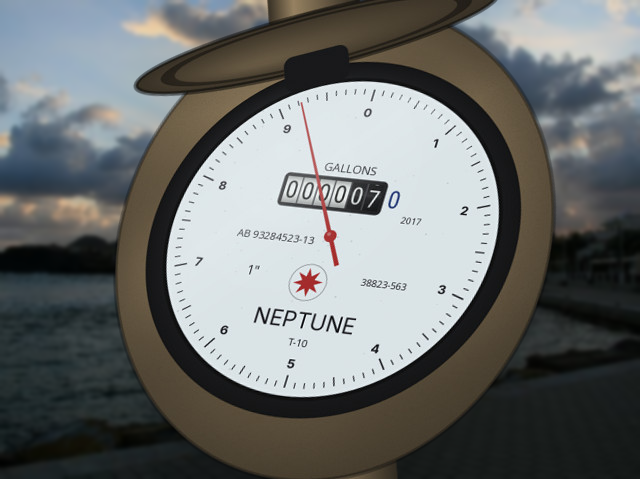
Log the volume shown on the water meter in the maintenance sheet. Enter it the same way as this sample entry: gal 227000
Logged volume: gal 69.2
